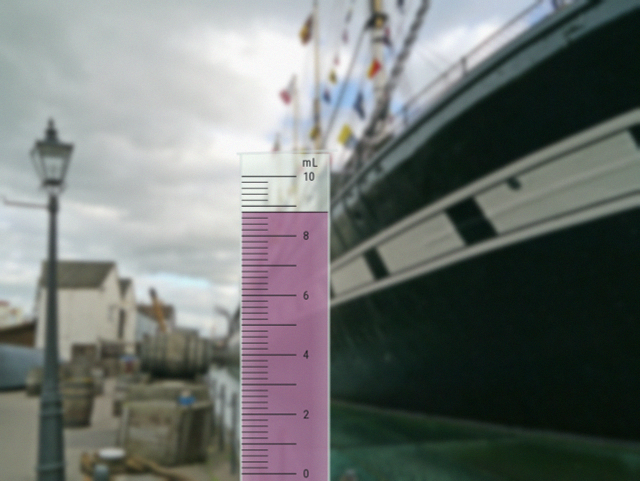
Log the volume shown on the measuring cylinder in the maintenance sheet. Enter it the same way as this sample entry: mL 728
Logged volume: mL 8.8
